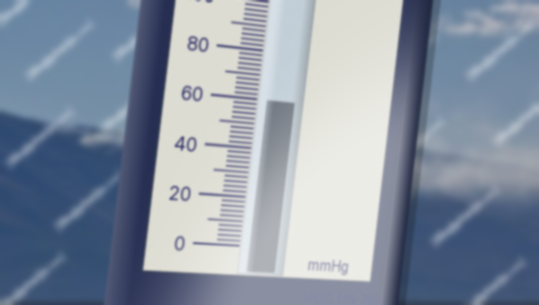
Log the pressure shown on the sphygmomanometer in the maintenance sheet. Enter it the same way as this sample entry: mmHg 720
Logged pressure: mmHg 60
